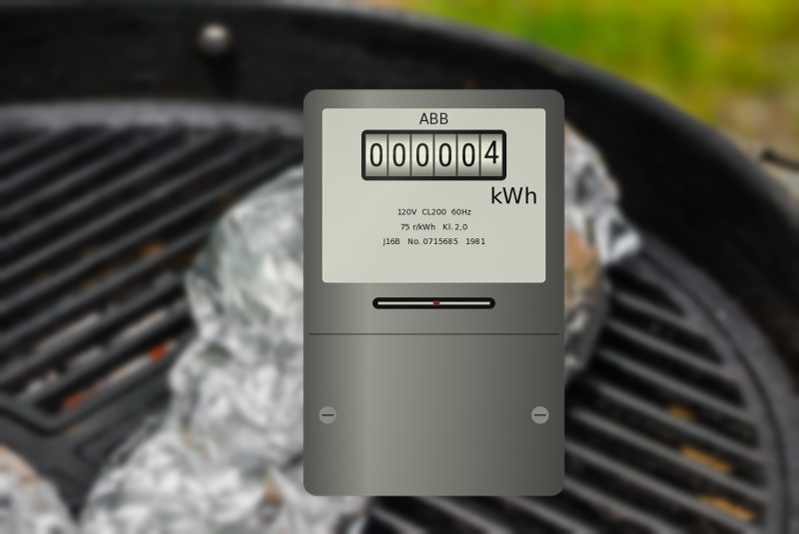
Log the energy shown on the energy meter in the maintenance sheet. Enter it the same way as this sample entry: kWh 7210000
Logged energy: kWh 4
